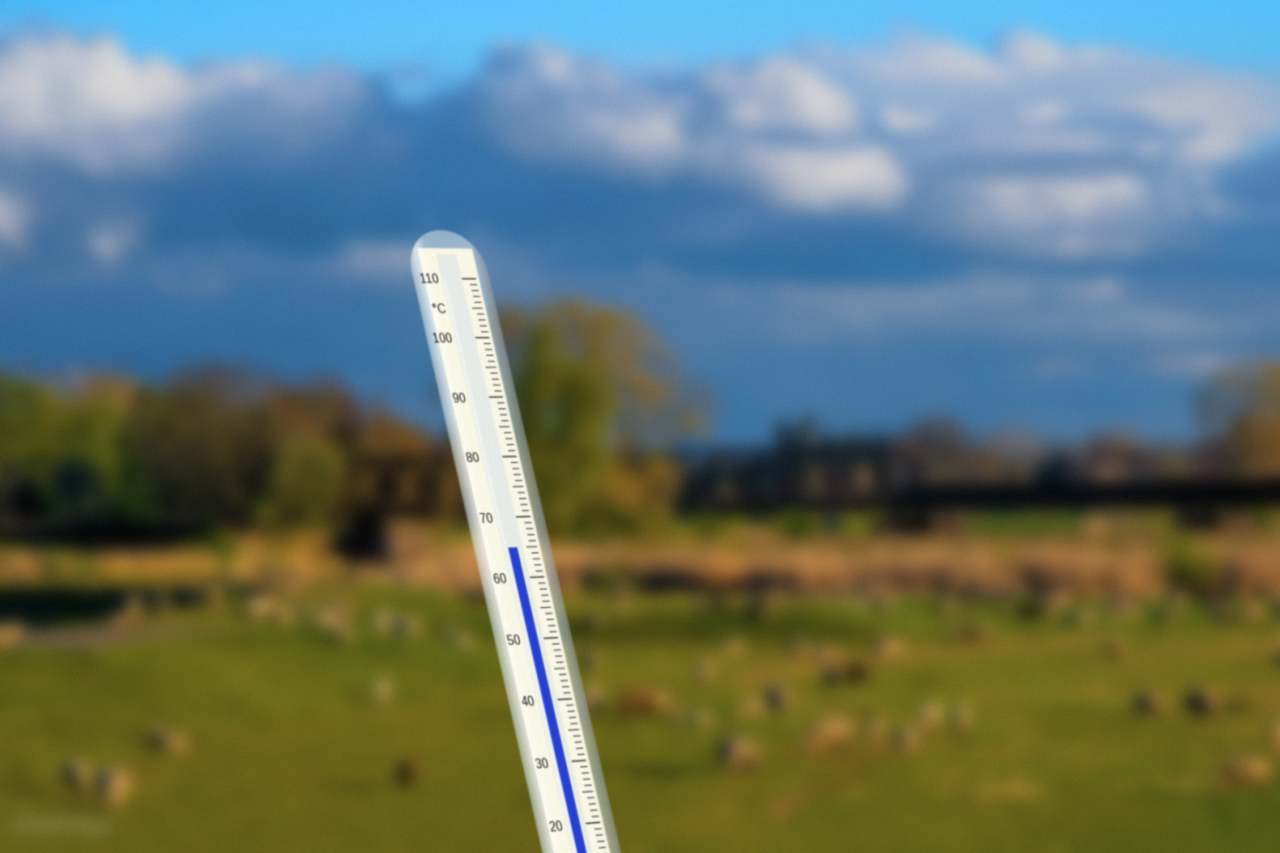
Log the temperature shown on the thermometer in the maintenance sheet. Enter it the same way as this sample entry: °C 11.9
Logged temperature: °C 65
